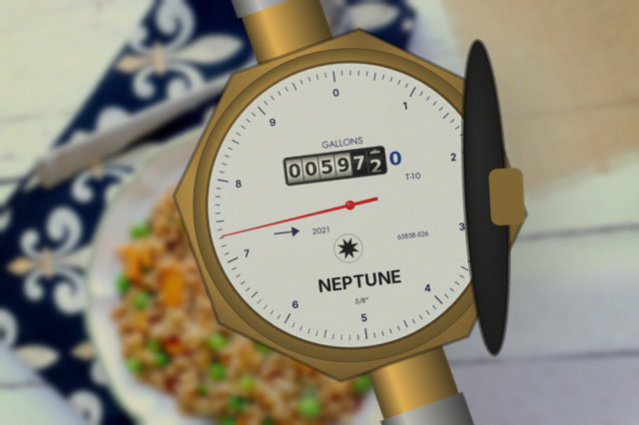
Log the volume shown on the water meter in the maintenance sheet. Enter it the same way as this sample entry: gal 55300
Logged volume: gal 59717.3
